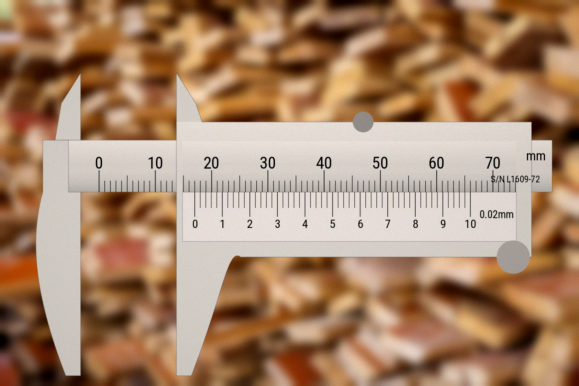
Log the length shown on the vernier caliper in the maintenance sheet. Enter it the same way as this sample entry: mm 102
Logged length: mm 17.0
